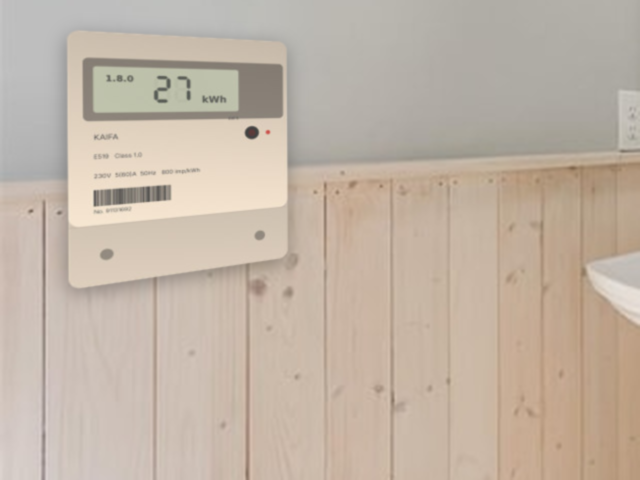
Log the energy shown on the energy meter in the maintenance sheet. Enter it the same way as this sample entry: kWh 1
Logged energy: kWh 27
